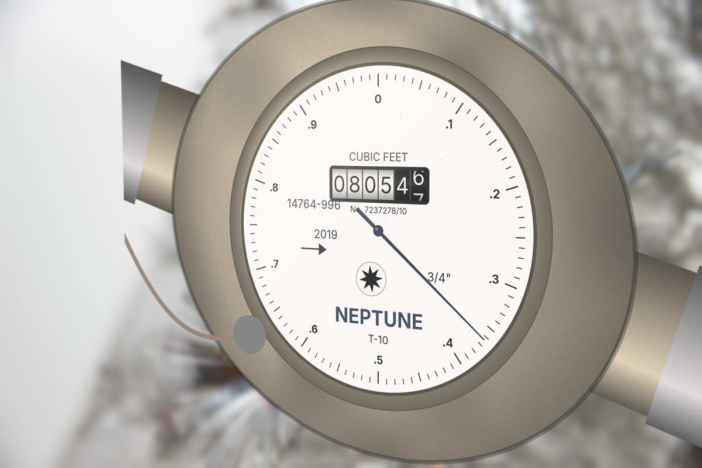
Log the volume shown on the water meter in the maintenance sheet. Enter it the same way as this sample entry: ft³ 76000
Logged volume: ft³ 80546.36
